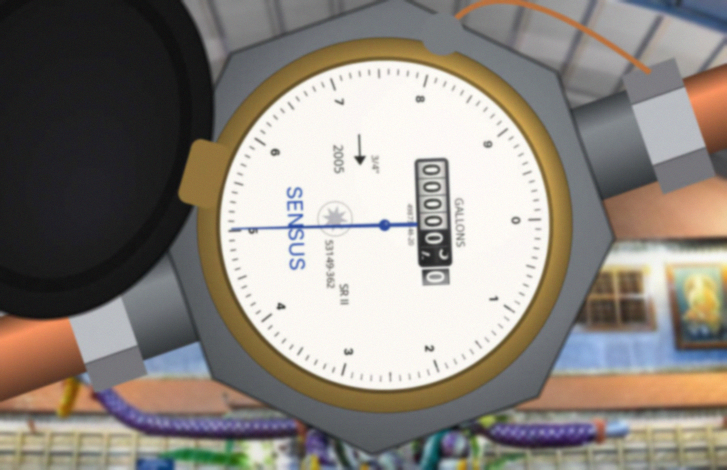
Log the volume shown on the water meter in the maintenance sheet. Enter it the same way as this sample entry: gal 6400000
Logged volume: gal 35.0
